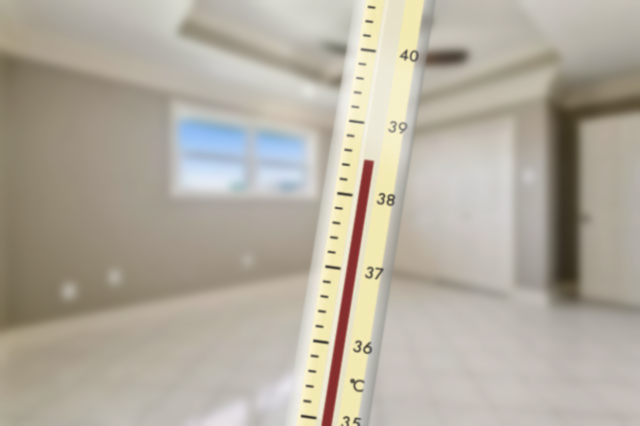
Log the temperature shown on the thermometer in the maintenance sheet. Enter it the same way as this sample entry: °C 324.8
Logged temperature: °C 38.5
